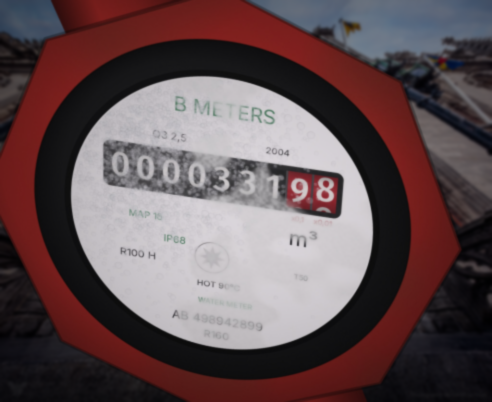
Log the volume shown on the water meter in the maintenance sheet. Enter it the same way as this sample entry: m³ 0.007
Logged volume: m³ 331.98
